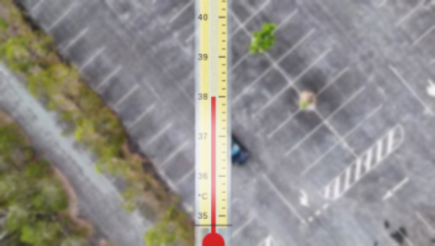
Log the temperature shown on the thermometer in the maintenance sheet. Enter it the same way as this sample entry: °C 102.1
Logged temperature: °C 38
